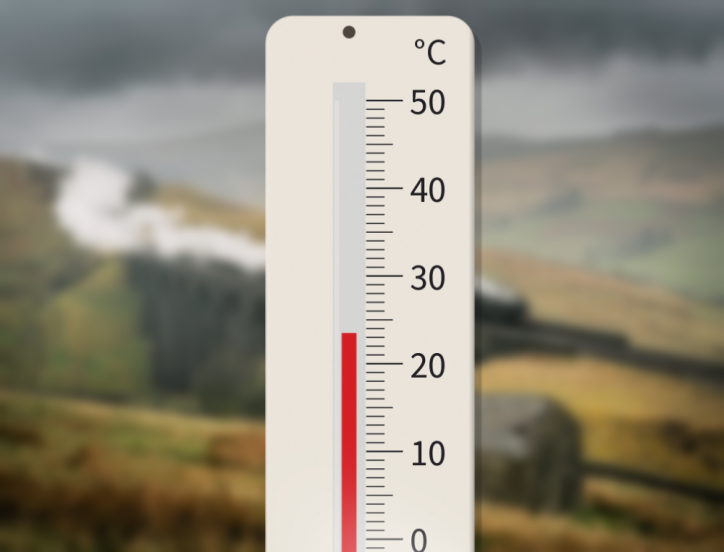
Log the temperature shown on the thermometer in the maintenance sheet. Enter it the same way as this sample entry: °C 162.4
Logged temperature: °C 23.5
